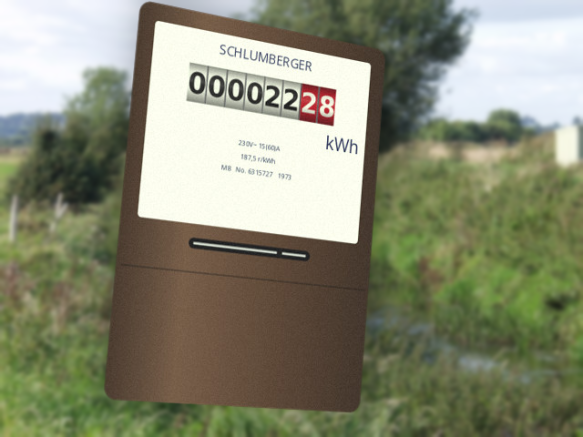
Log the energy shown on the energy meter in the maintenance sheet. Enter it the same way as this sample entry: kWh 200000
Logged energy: kWh 22.28
